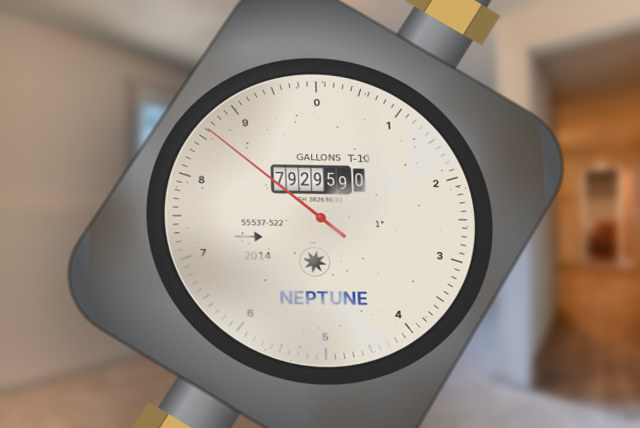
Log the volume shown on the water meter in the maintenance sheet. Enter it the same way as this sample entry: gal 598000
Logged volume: gal 7929588.6
